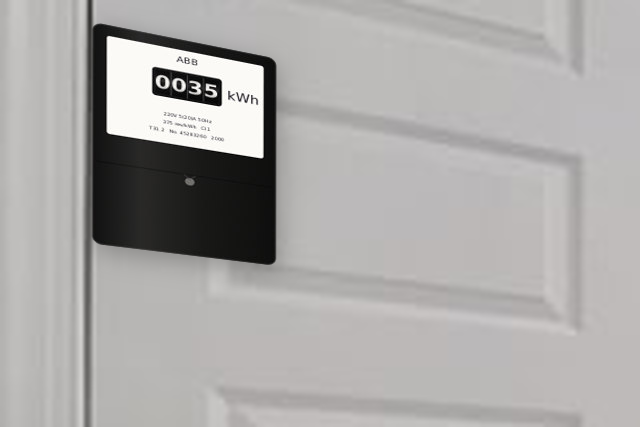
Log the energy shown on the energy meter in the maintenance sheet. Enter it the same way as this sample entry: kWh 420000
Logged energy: kWh 35
